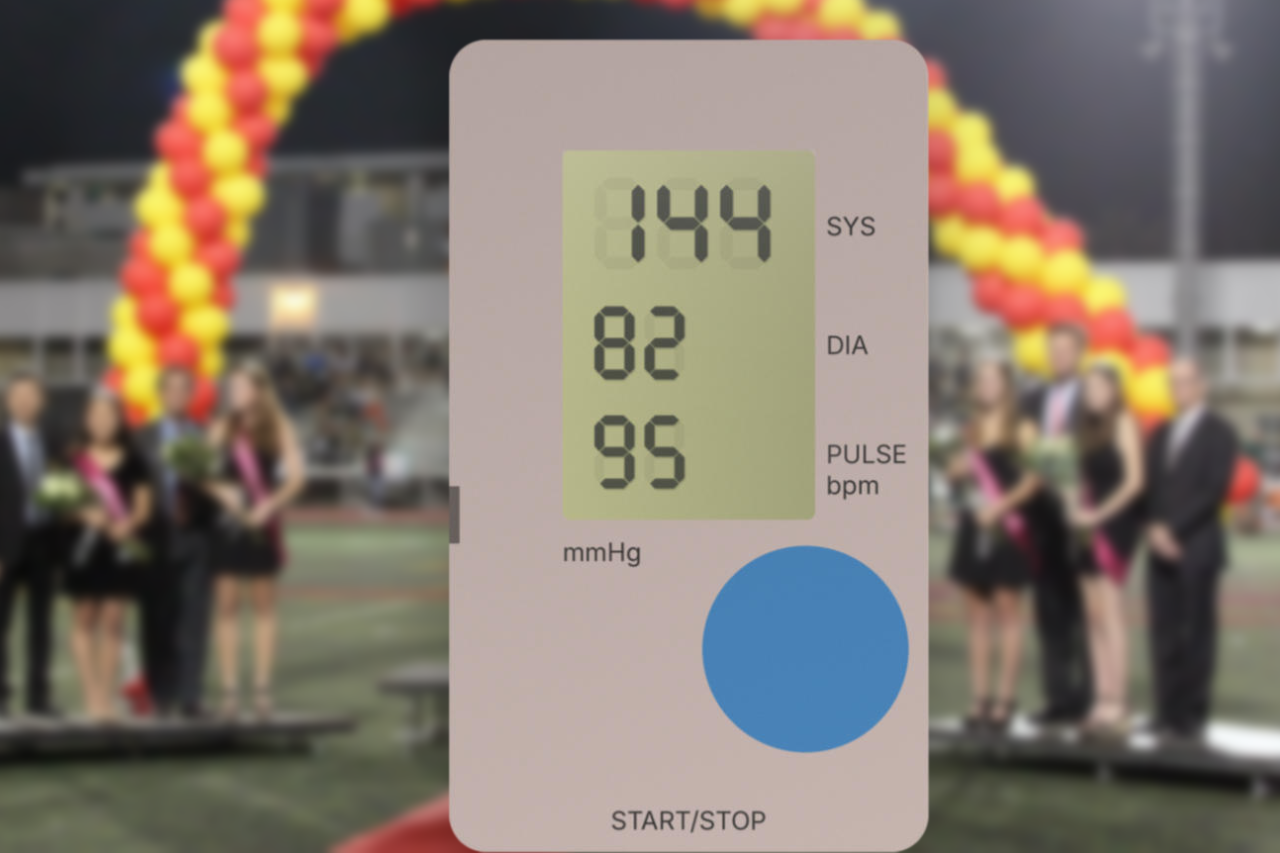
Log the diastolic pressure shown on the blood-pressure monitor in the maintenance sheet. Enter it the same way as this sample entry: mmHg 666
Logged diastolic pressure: mmHg 82
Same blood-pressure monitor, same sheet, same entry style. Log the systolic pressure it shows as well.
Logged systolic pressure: mmHg 144
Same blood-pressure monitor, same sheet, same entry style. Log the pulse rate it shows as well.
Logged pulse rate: bpm 95
